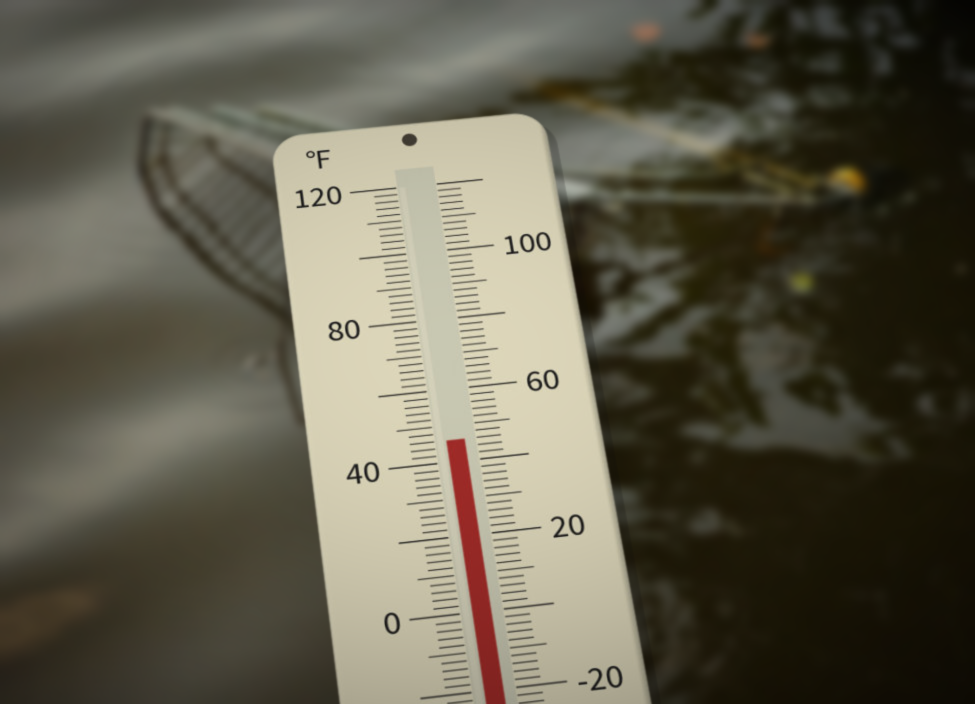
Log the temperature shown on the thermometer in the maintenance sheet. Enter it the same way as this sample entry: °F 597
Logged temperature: °F 46
